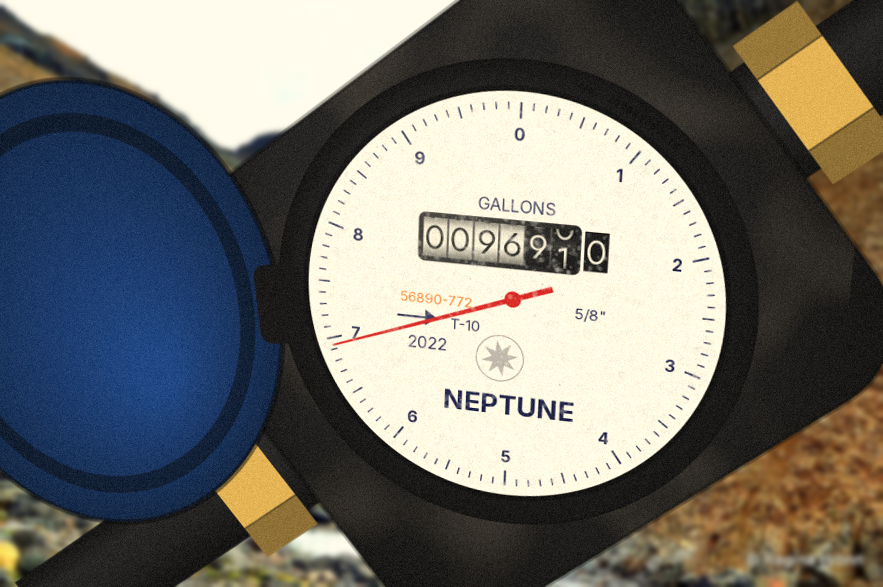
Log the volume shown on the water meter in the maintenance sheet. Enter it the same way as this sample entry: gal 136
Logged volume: gal 96906.9
